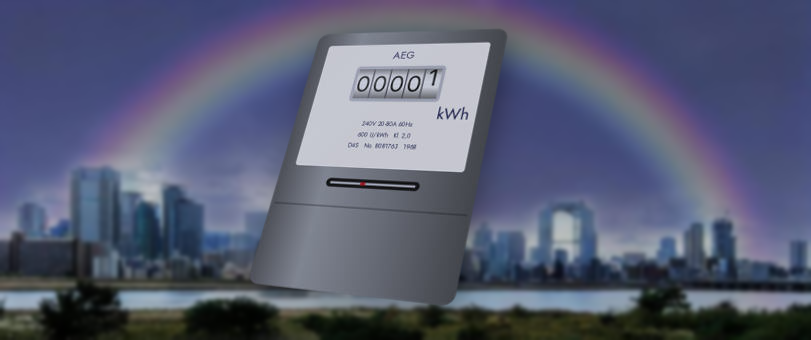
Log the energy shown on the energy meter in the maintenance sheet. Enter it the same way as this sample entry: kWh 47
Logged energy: kWh 1
